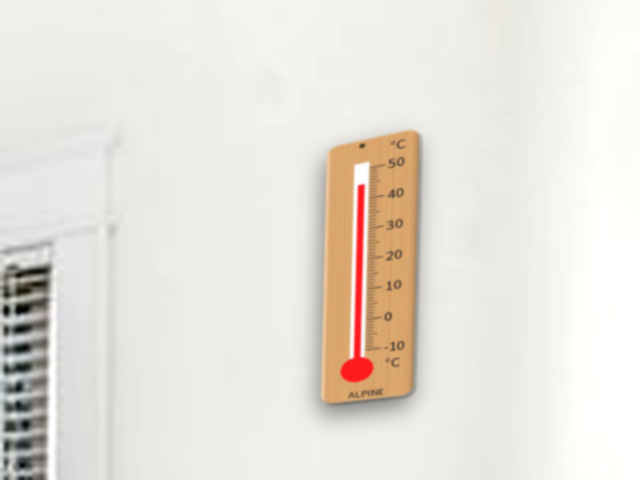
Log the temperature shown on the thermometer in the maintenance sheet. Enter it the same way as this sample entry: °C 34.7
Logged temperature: °C 45
